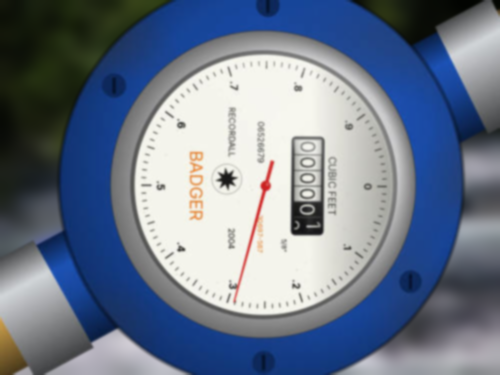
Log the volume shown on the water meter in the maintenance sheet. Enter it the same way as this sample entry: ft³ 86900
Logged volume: ft³ 1.29
